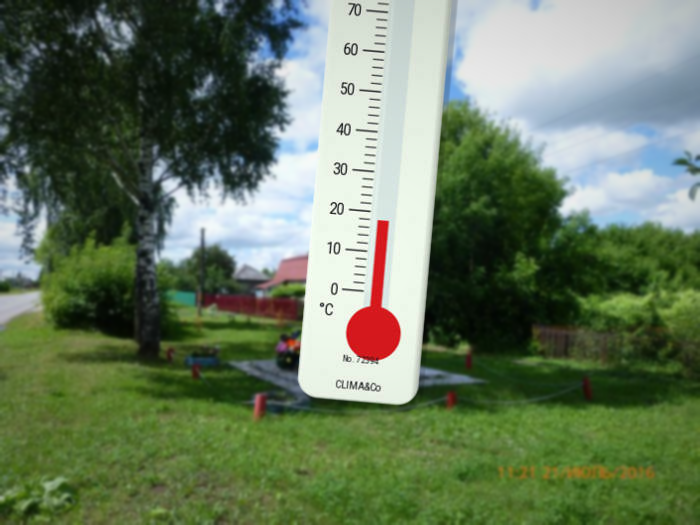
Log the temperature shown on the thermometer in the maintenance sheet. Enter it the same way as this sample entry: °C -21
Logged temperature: °C 18
